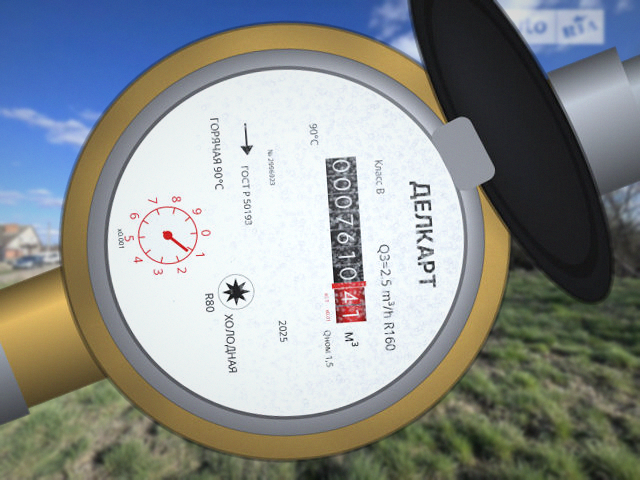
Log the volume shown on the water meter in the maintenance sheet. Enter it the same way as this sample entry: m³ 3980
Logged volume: m³ 7610.411
